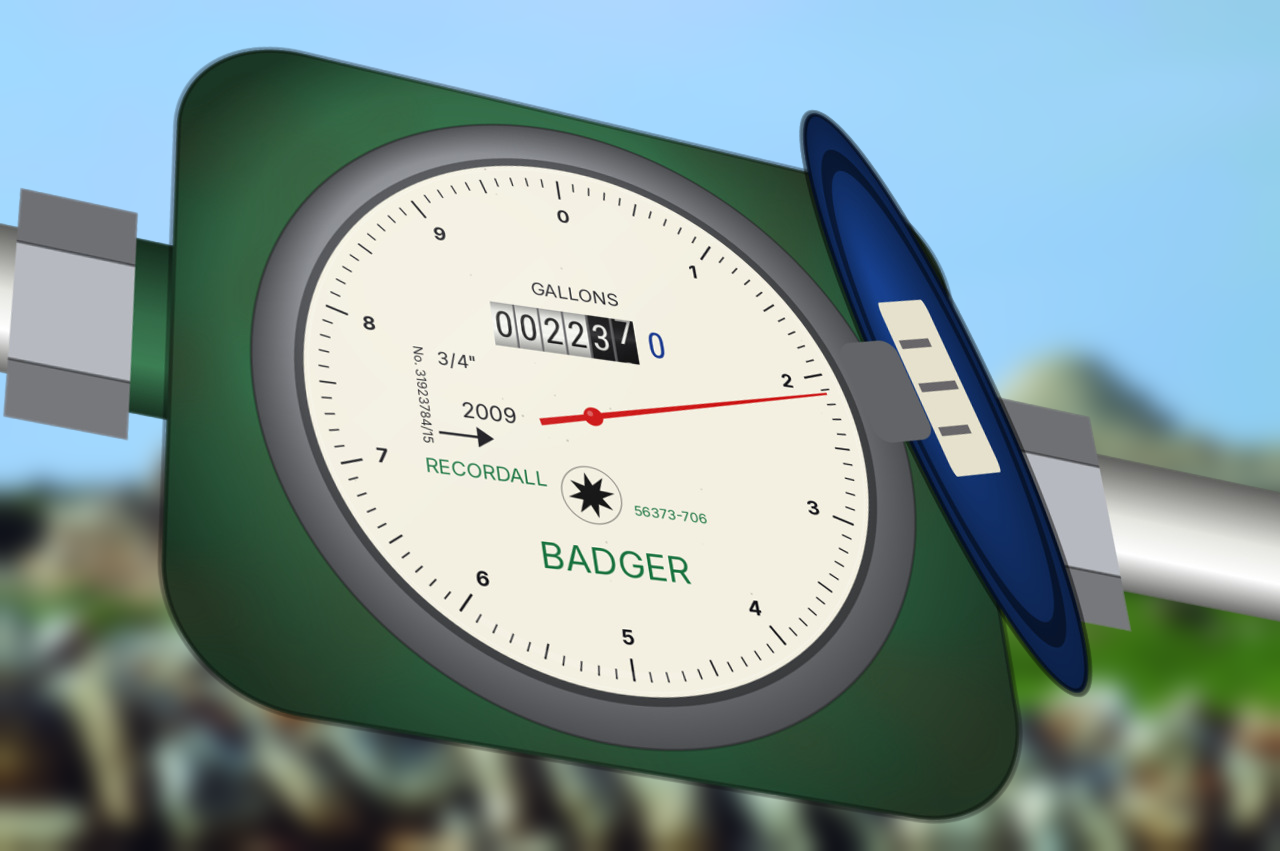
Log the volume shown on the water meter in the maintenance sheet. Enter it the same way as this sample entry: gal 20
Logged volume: gal 22372.1
